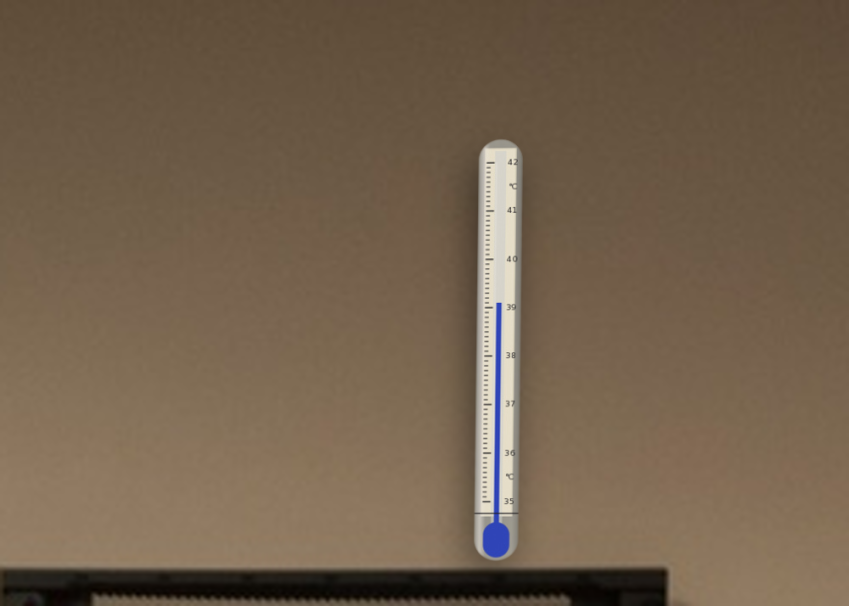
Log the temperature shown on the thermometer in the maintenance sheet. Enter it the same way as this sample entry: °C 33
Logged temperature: °C 39.1
